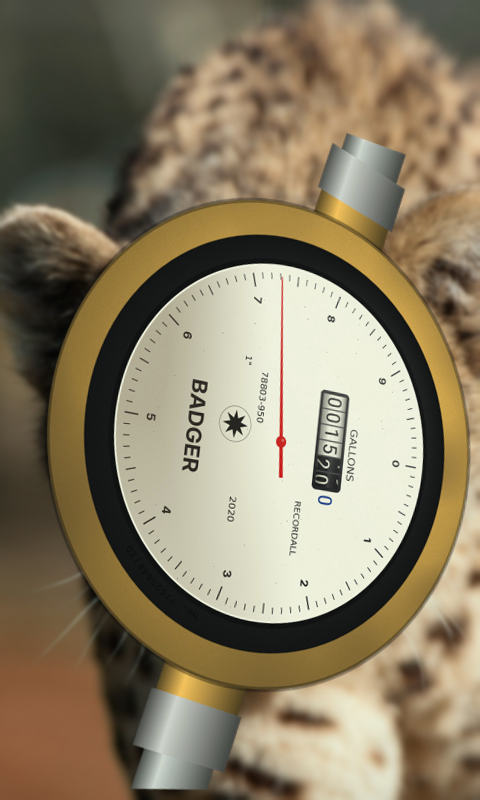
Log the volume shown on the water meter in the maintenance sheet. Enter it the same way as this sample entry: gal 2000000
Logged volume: gal 15197.3
